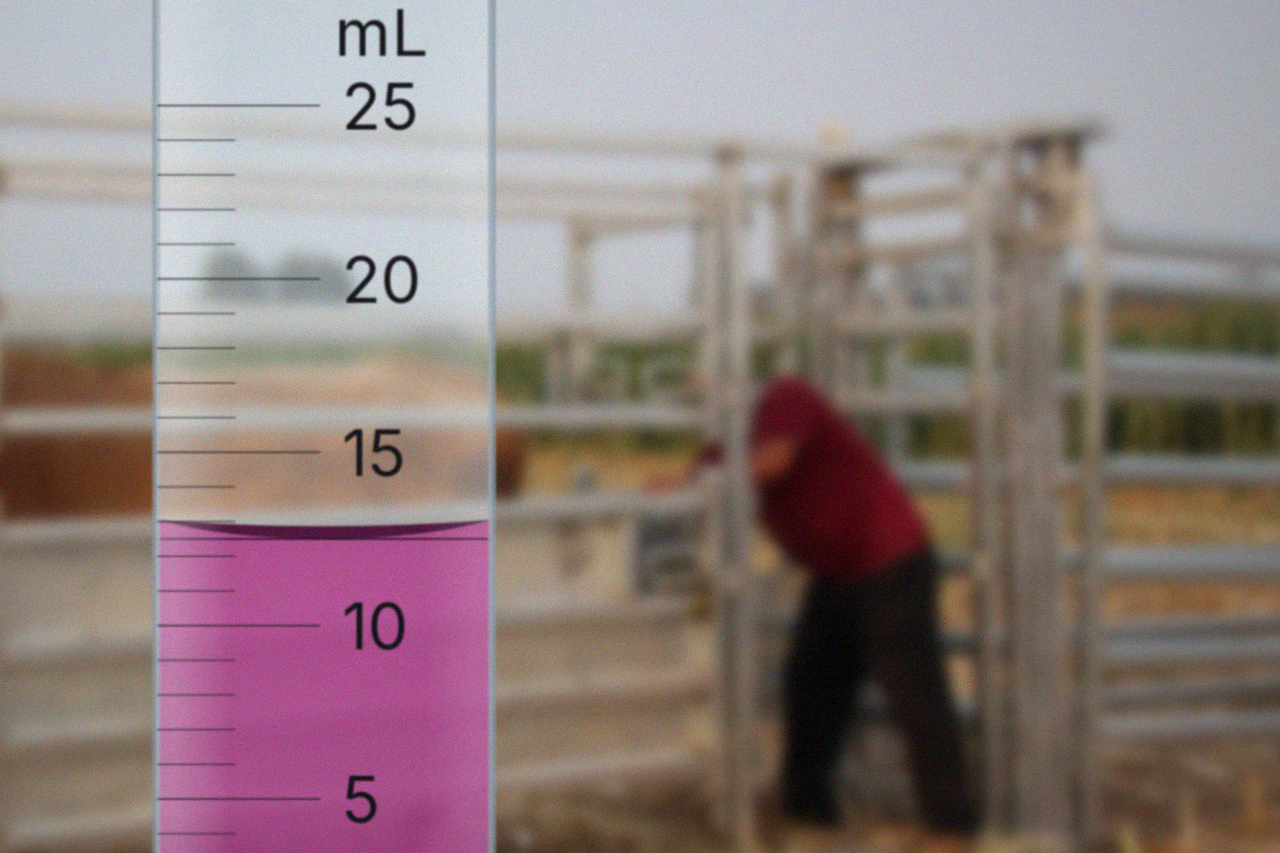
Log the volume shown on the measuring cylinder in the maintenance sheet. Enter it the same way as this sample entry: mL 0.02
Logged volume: mL 12.5
